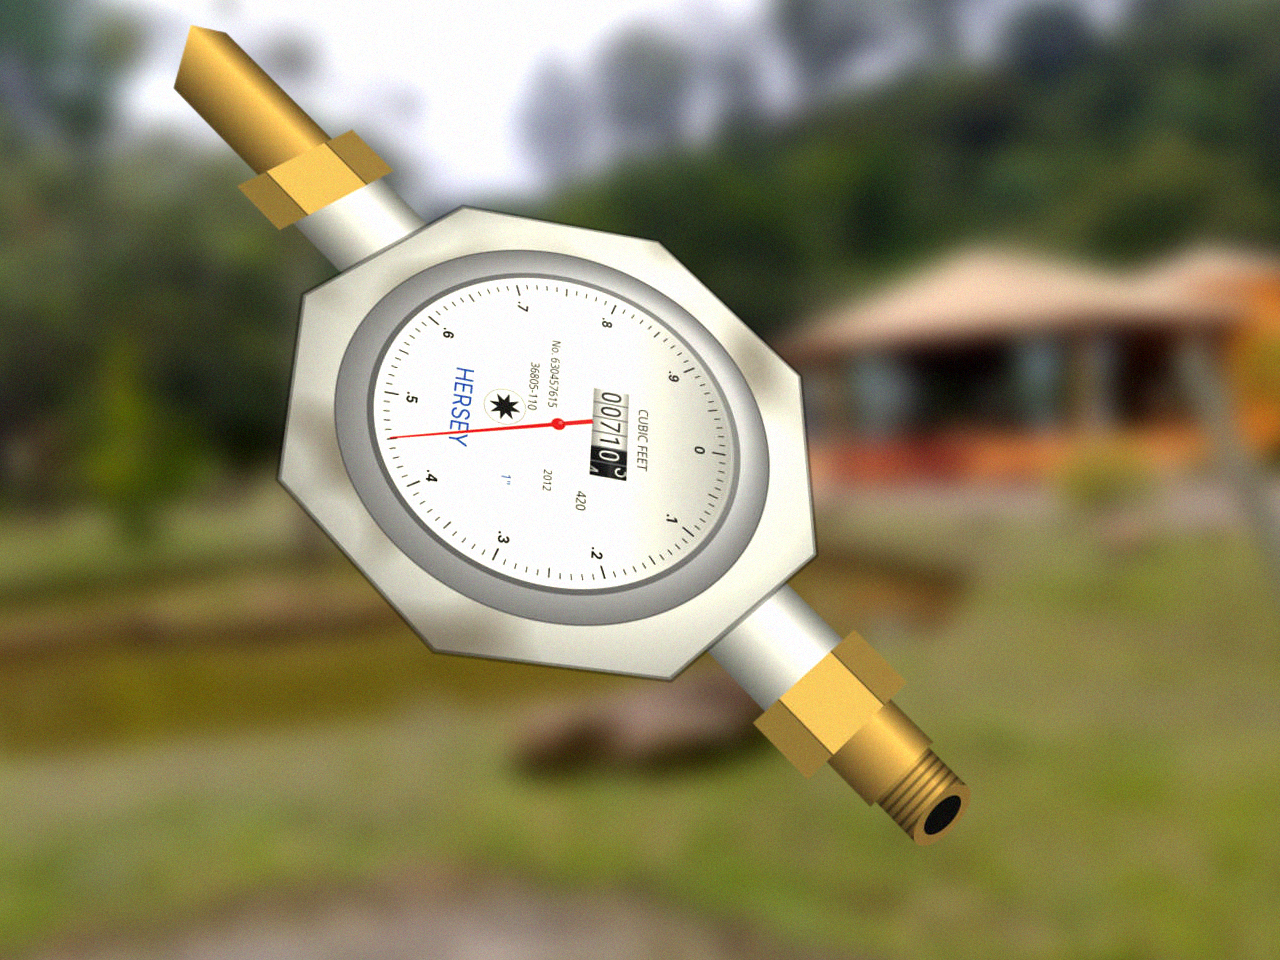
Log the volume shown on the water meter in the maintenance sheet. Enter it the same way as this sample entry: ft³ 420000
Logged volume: ft³ 7103.45
